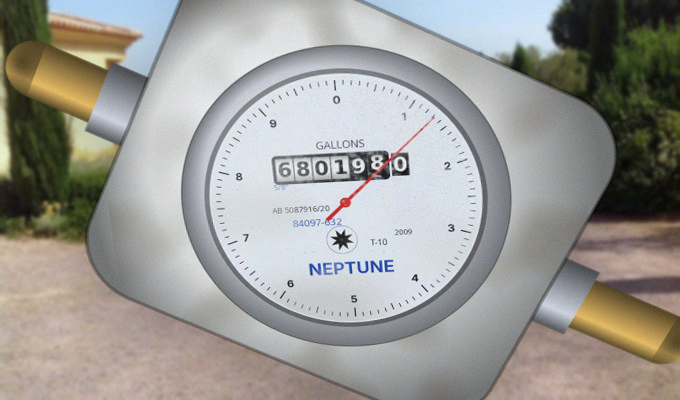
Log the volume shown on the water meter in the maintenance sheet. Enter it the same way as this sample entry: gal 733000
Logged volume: gal 6801981.3
